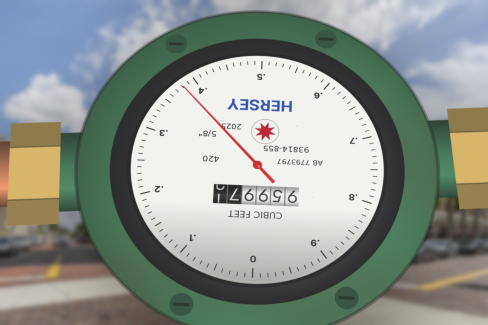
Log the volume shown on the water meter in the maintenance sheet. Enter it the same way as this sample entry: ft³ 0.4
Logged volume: ft³ 959971.38
